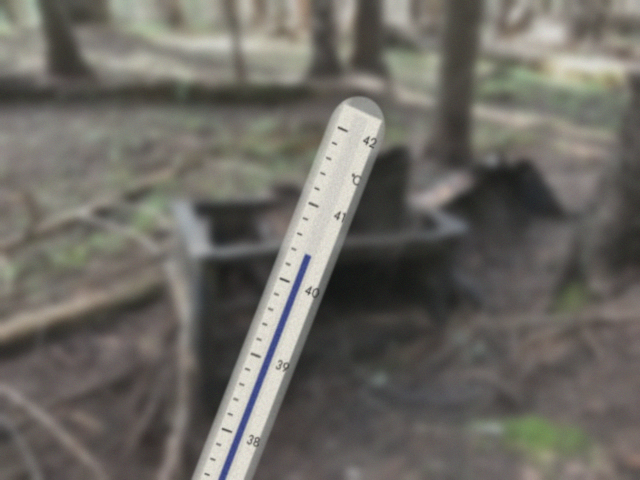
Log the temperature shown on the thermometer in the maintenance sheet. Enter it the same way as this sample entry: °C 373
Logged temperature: °C 40.4
